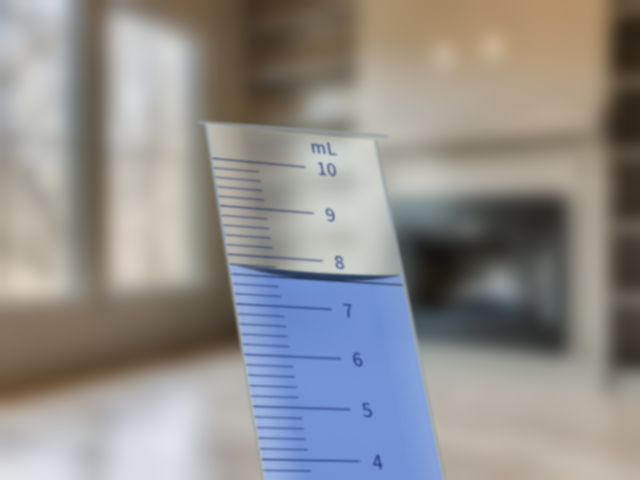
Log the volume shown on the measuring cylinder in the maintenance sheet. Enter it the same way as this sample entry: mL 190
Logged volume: mL 7.6
